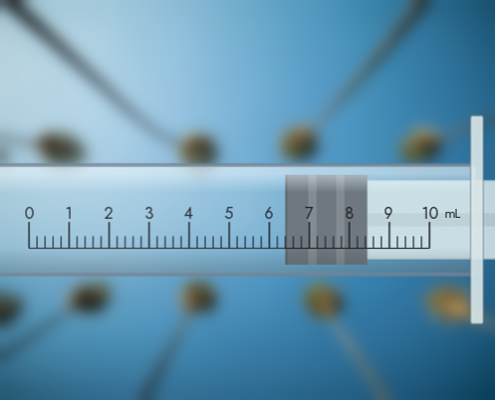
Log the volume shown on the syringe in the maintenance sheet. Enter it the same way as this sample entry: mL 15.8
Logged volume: mL 6.4
